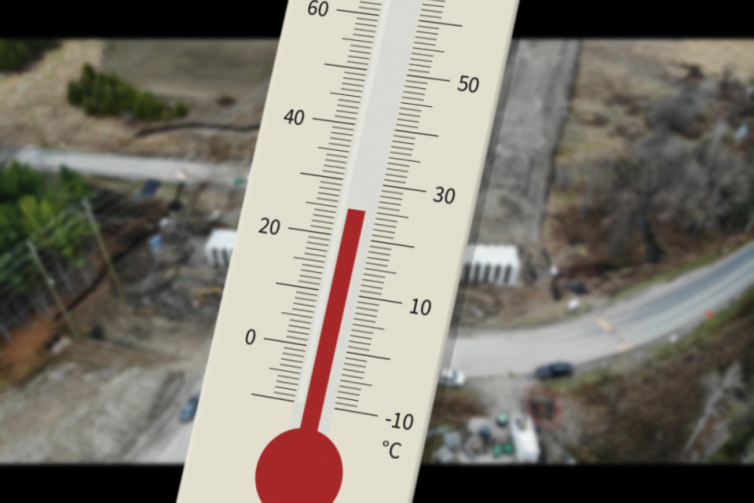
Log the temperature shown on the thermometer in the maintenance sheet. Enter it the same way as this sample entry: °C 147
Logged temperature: °C 25
